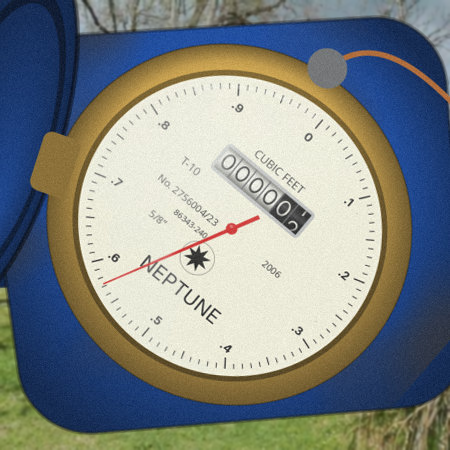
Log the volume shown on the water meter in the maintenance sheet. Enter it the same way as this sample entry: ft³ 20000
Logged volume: ft³ 1.57
